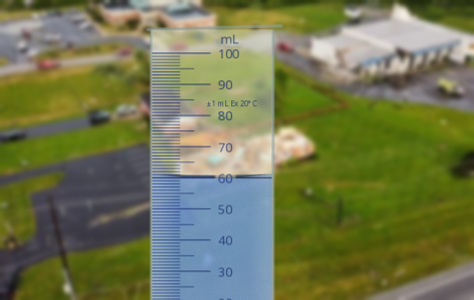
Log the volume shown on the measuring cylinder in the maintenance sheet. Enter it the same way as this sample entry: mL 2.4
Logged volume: mL 60
